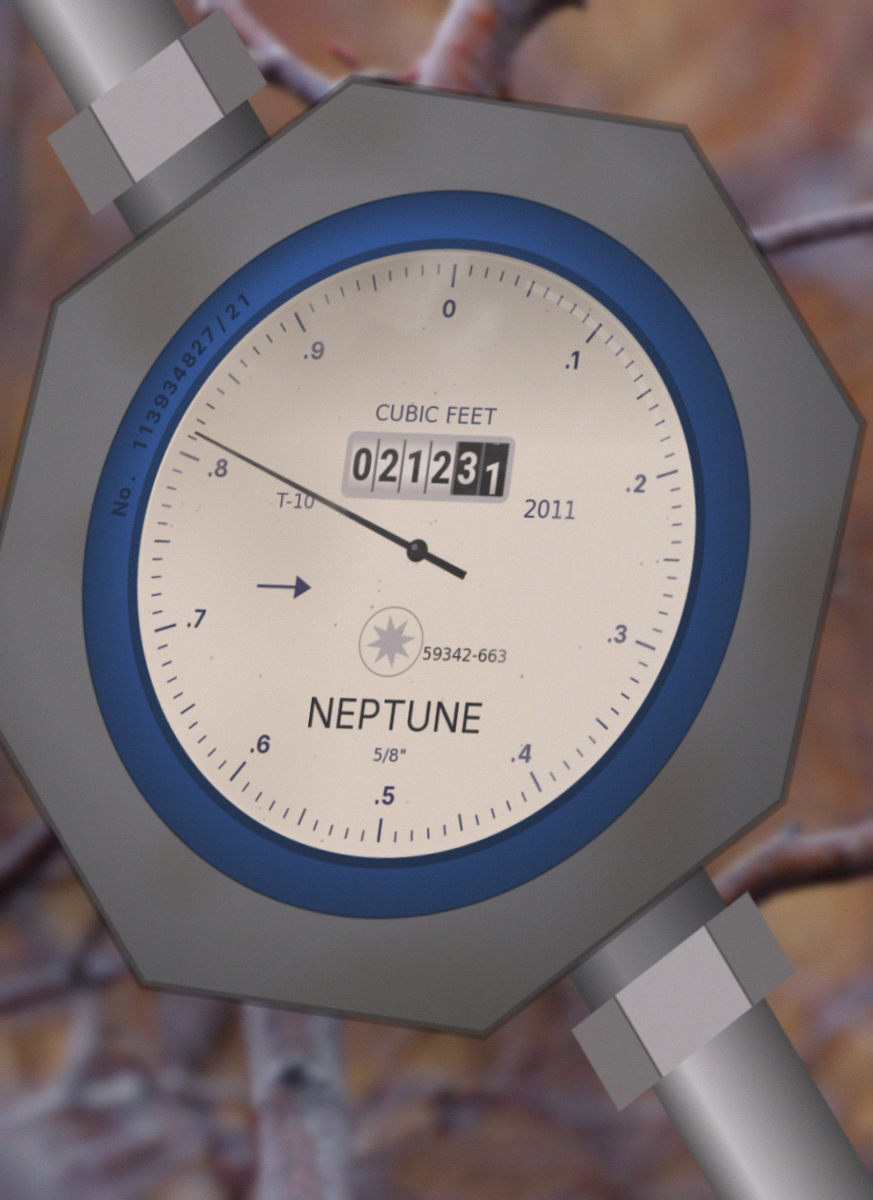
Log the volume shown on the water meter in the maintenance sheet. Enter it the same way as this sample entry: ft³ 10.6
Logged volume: ft³ 21230.81
